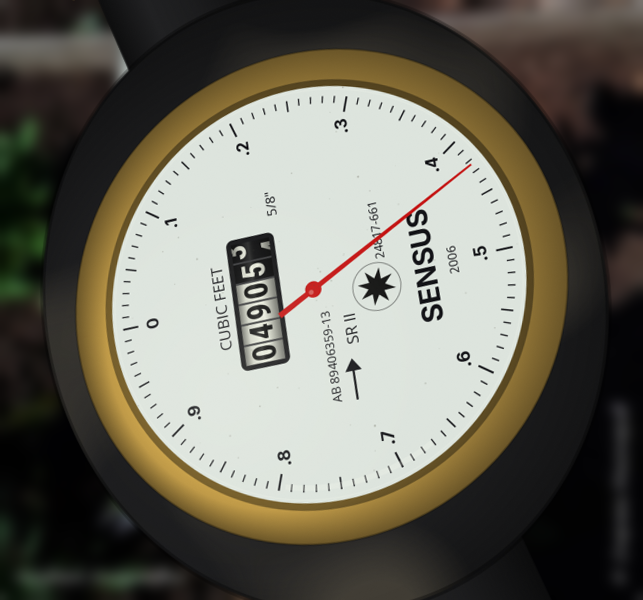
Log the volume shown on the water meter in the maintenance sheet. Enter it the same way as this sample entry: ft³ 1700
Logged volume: ft³ 49053.42
